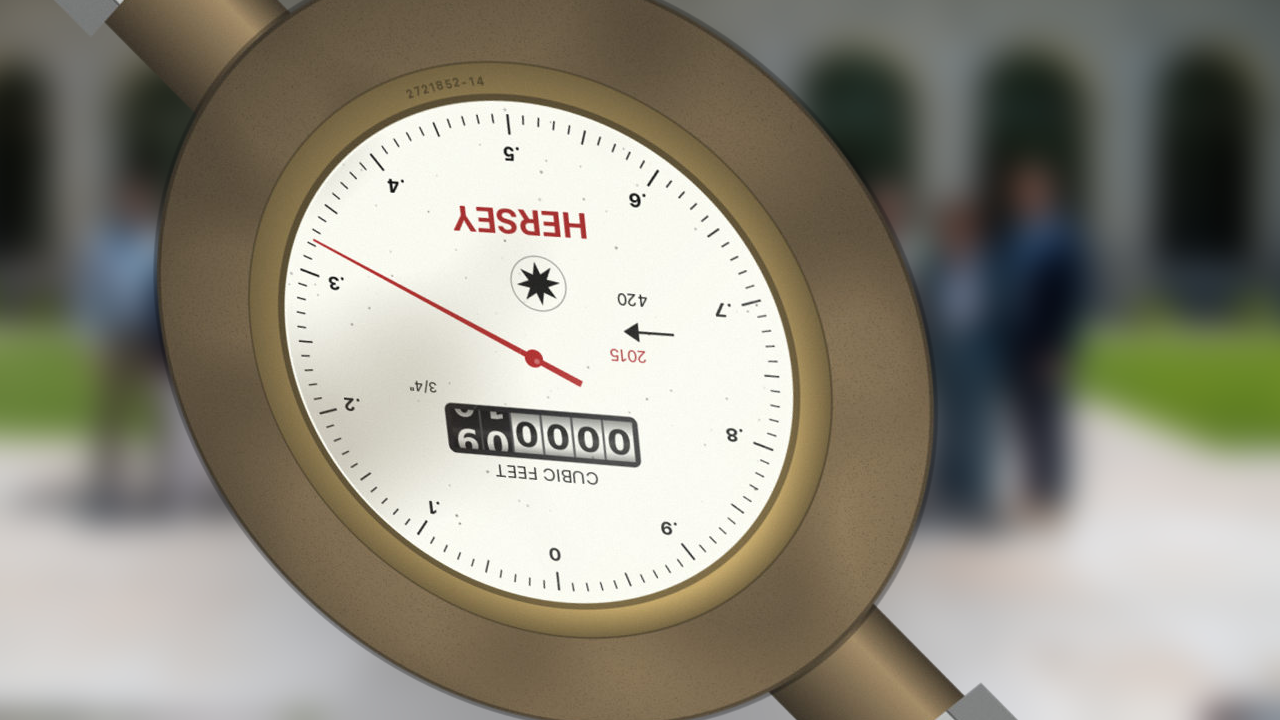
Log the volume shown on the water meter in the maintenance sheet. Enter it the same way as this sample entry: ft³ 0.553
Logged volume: ft³ 9.32
